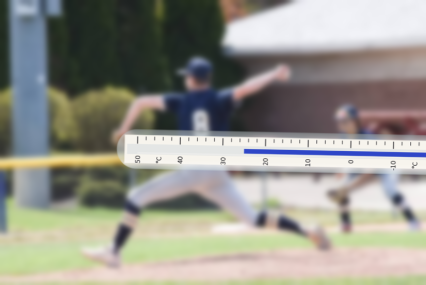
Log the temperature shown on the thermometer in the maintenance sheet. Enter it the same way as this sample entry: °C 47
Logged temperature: °C 25
